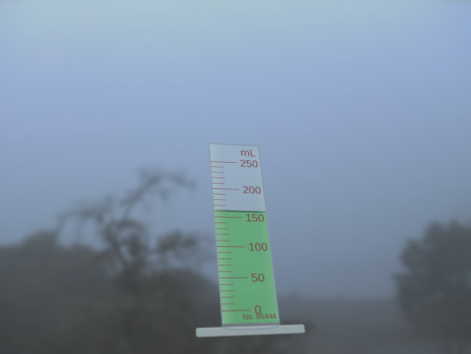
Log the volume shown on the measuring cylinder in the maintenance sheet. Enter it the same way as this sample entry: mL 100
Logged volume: mL 160
